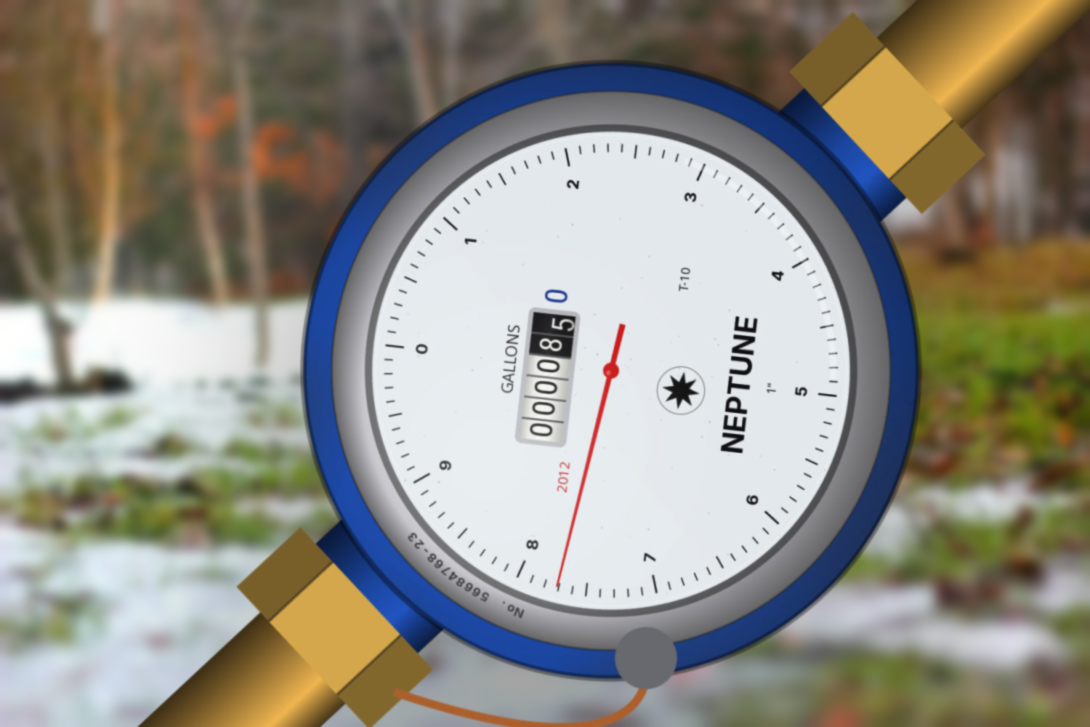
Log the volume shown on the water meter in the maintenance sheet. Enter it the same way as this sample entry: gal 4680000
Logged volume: gal 847.7
